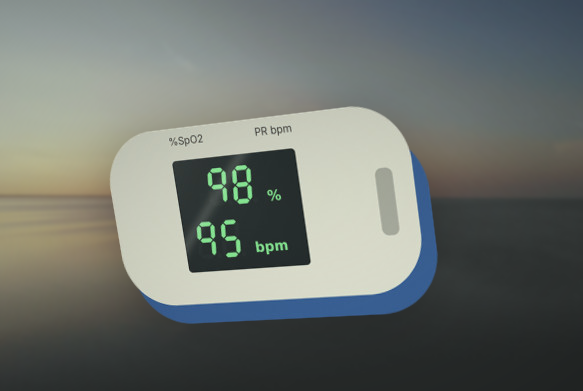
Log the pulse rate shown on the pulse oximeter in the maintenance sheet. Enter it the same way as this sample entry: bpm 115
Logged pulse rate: bpm 95
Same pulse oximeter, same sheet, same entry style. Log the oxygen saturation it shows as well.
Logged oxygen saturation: % 98
